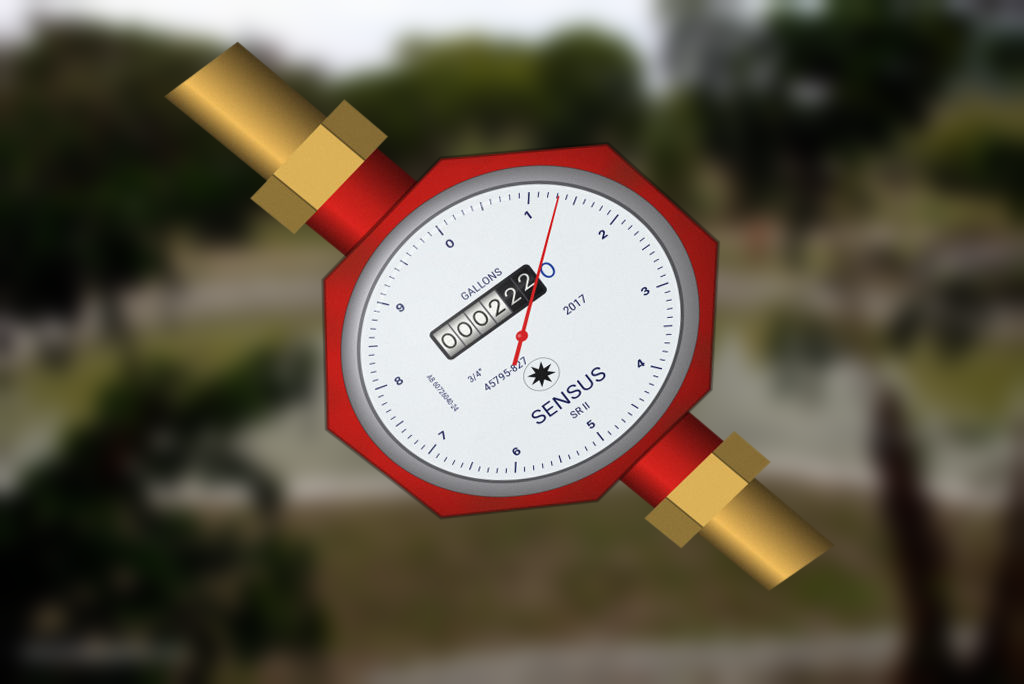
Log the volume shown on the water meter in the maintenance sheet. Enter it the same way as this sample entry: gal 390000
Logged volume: gal 2221.3
